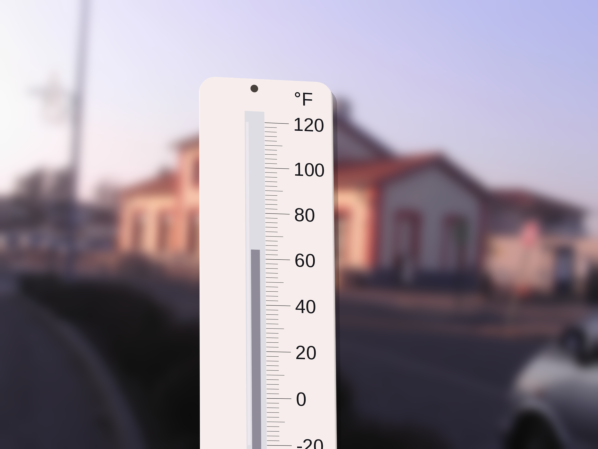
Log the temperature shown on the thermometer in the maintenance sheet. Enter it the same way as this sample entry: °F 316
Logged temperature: °F 64
